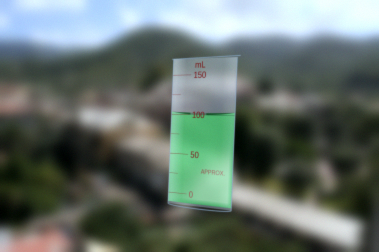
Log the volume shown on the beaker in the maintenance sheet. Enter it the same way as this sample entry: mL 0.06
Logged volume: mL 100
